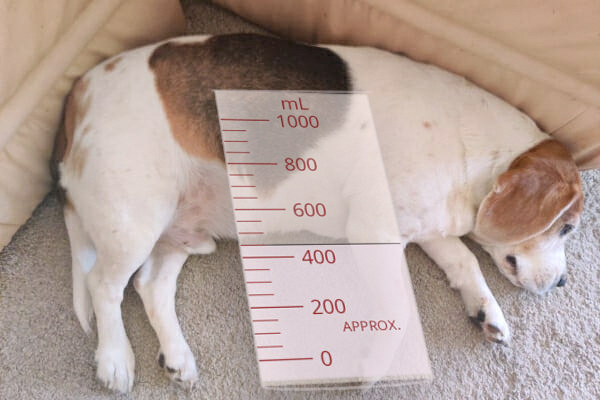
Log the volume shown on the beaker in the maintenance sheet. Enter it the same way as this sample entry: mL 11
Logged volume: mL 450
